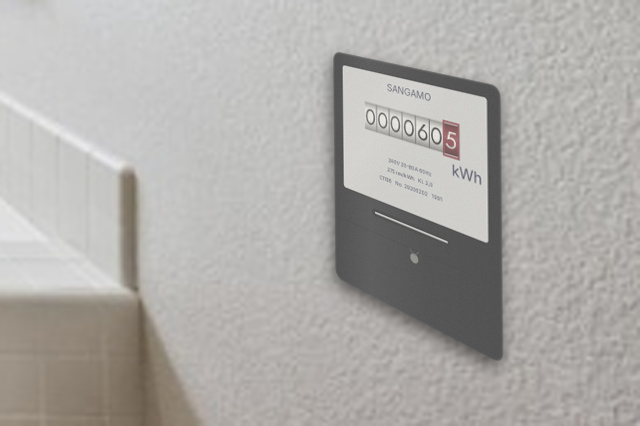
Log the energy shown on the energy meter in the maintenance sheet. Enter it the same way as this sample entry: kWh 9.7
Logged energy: kWh 60.5
